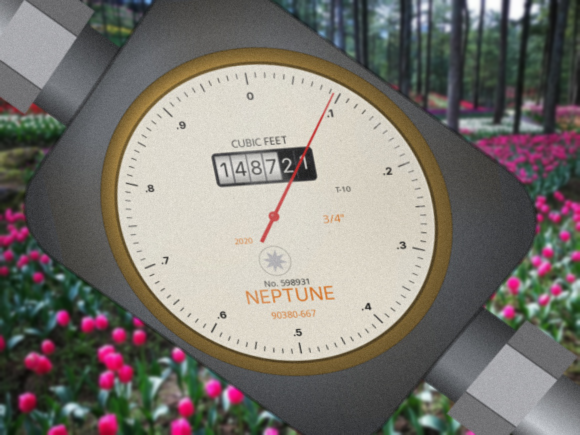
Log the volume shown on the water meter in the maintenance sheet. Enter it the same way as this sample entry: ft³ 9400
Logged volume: ft³ 148721.09
